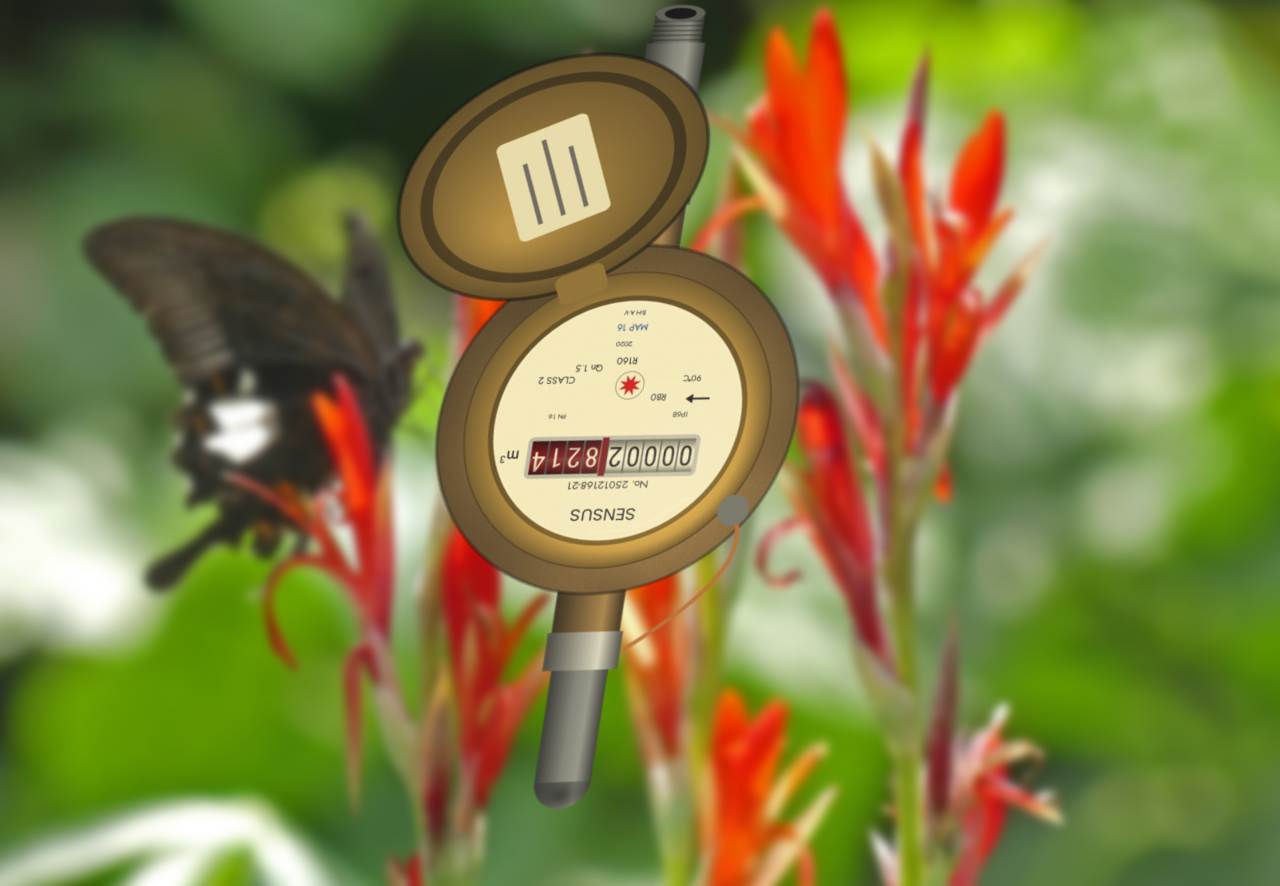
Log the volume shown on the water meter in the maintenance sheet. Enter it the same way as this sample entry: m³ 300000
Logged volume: m³ 2.8214
